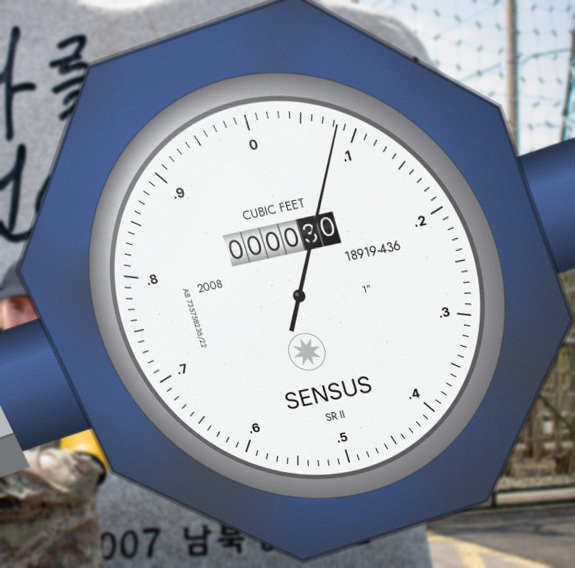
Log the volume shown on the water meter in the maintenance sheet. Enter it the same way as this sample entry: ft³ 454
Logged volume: ft³ 30.08
